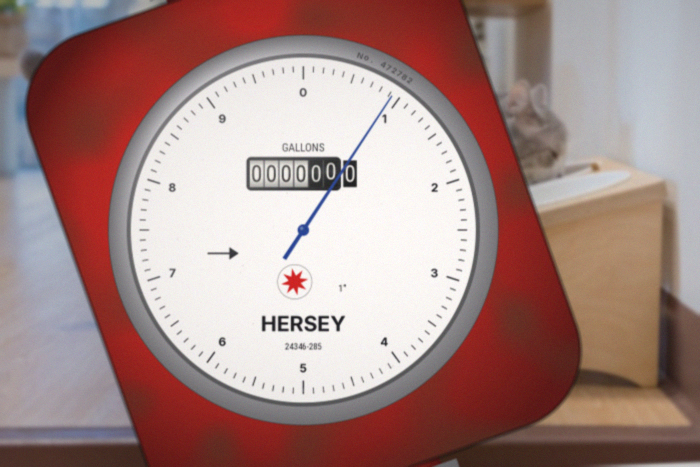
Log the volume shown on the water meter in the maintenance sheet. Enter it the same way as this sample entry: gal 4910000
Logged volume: gal 0.9
